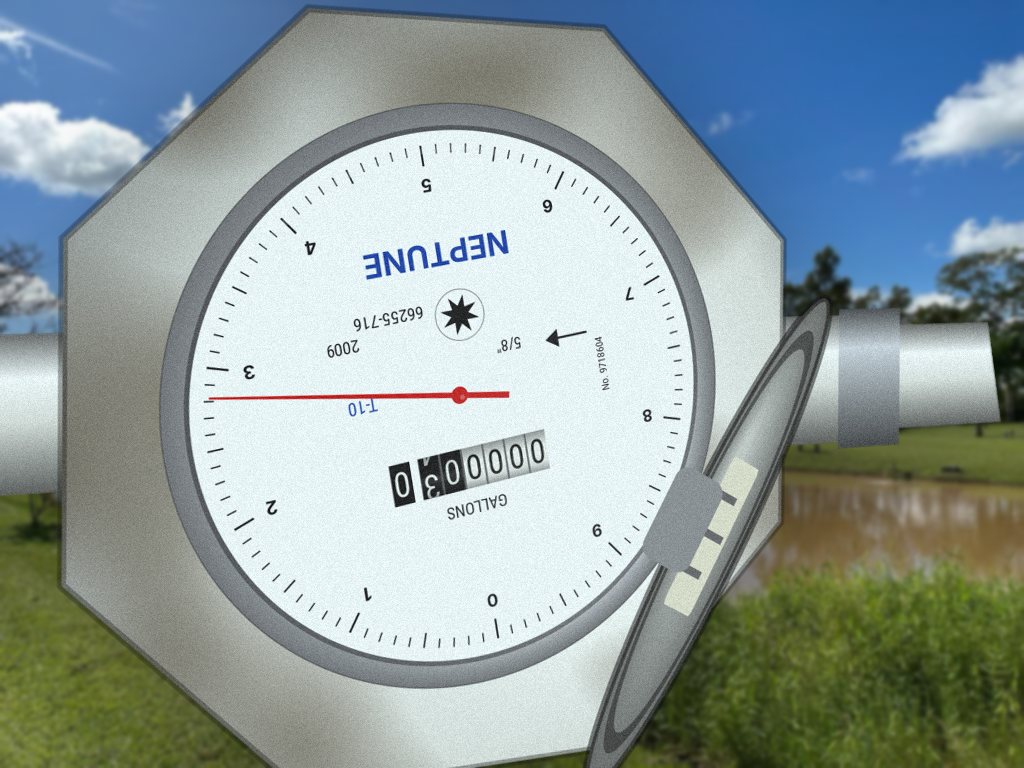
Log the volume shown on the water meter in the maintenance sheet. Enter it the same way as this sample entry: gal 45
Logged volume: gal 32.8
